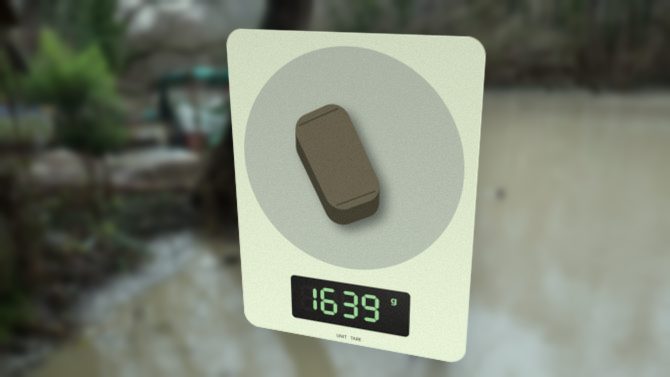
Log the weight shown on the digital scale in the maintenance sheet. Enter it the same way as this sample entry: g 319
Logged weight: g 1639
